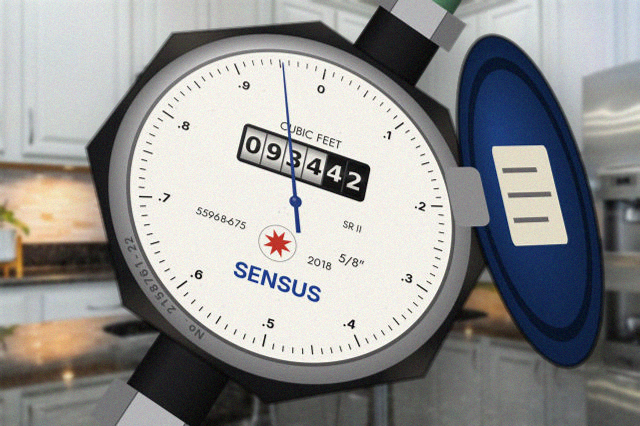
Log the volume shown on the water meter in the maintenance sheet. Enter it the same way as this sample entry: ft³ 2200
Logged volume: ft³ 93441.95
